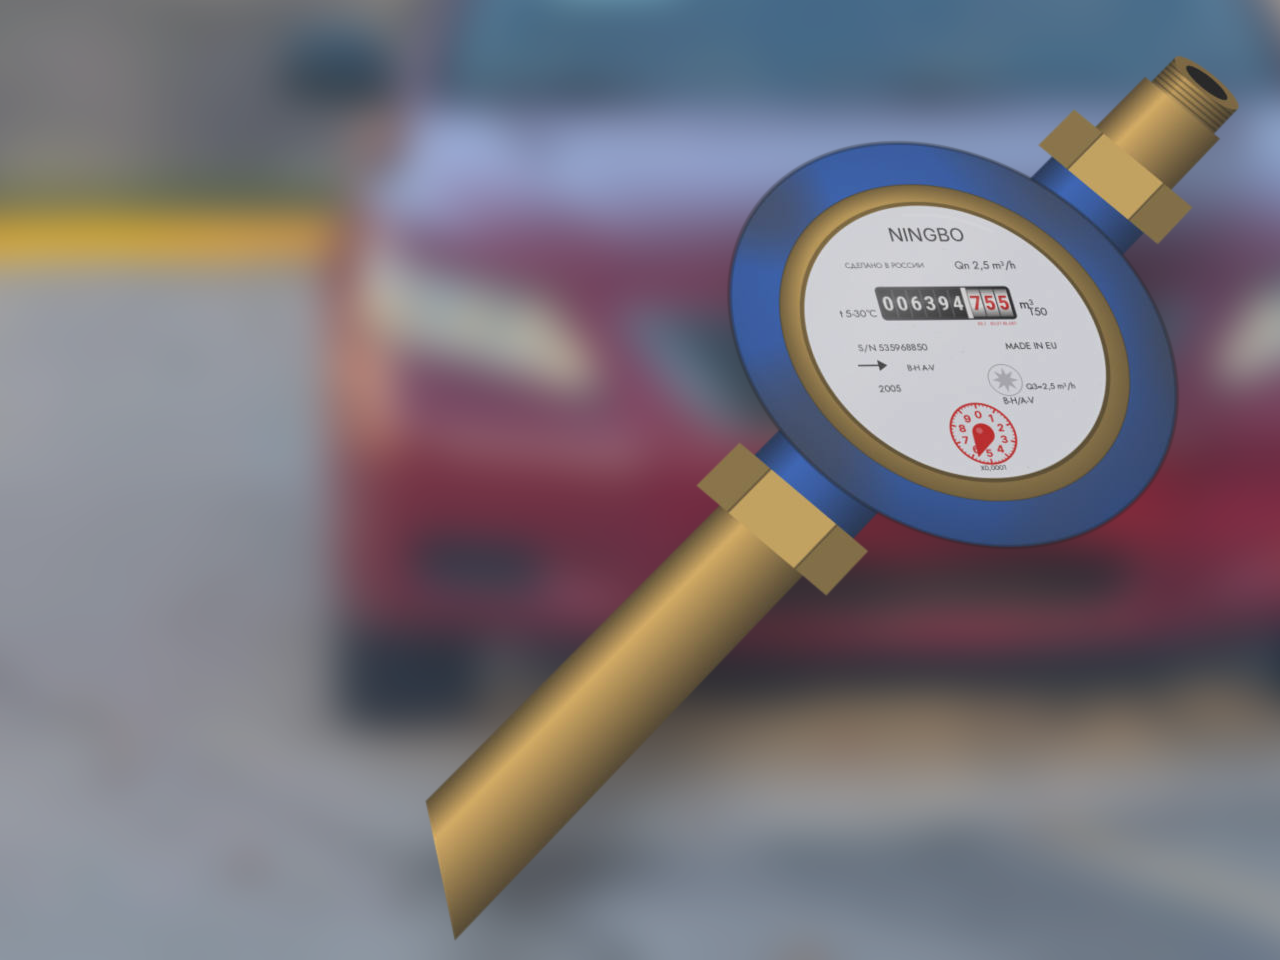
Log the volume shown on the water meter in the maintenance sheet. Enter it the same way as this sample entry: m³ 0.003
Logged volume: m³ 6394.7555
